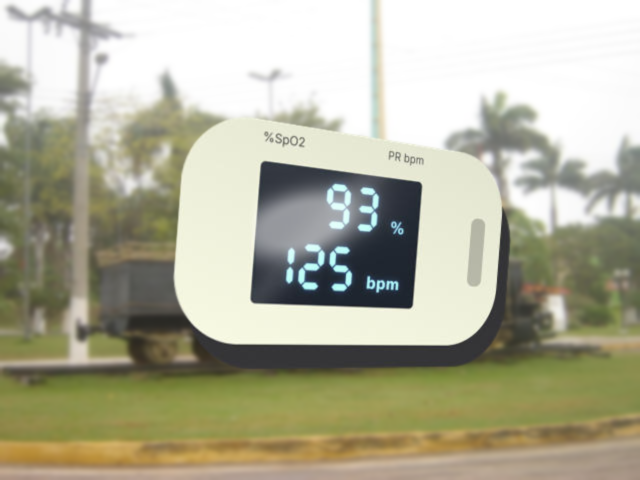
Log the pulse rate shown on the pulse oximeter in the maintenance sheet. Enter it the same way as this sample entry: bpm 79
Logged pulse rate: bpm 125
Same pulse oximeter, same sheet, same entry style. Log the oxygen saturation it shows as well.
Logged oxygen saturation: % 93
